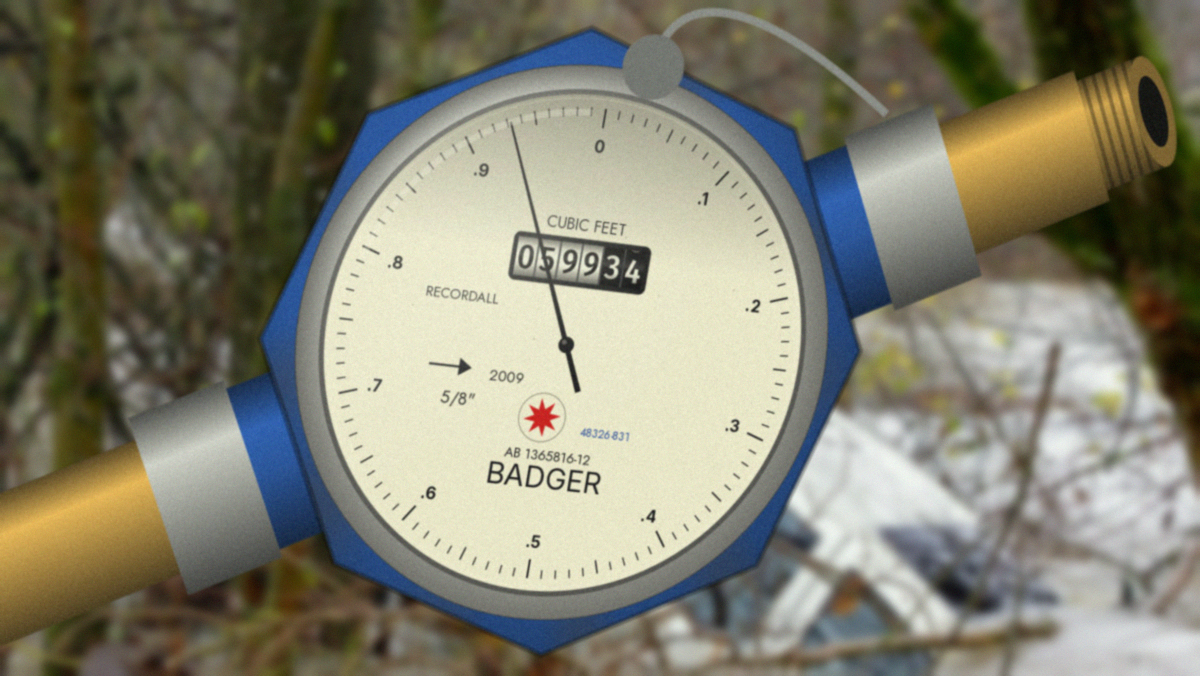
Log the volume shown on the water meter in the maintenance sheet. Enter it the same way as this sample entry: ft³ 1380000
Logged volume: ft³ 59933.93
